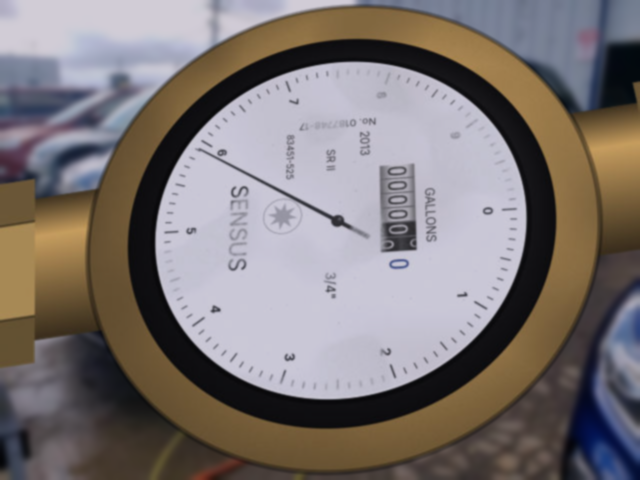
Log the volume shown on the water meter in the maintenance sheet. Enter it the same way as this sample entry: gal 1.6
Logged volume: gal 85.9
